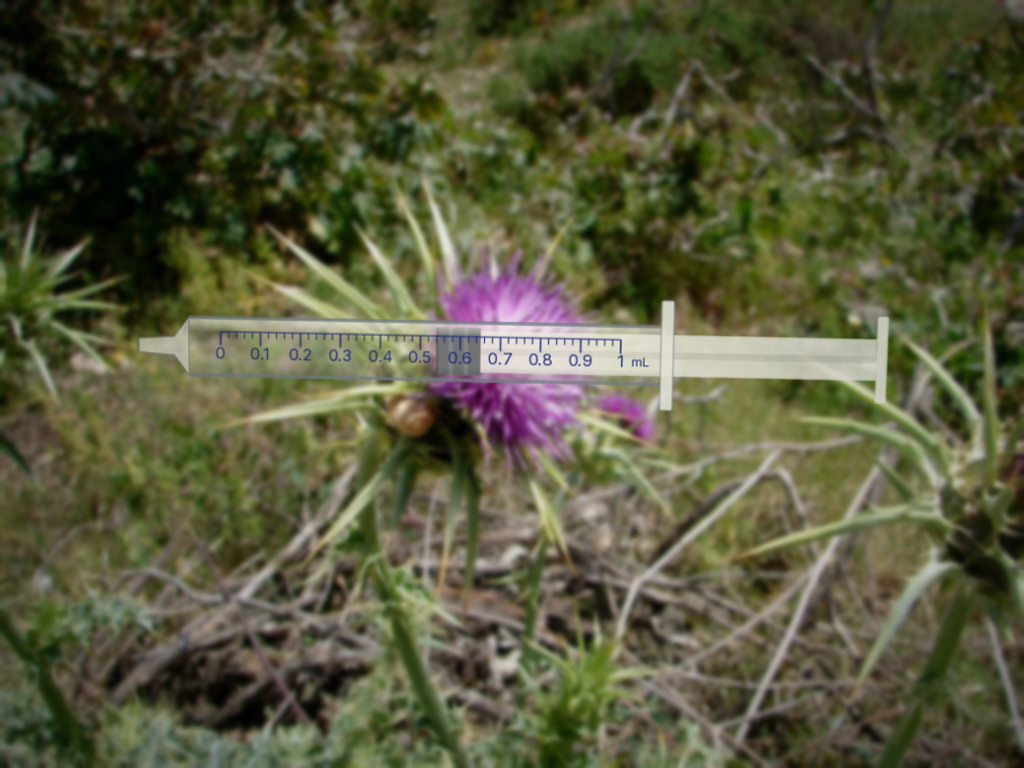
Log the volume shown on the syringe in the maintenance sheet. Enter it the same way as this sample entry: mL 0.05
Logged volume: mL 0.54
